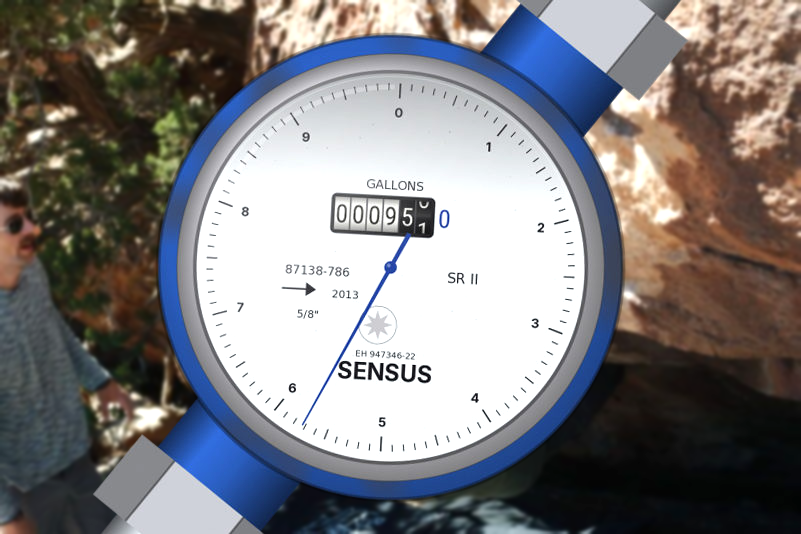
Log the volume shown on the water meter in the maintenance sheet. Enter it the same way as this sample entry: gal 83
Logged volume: gal 9505.7
